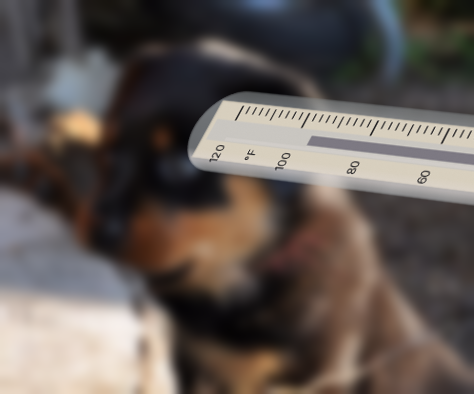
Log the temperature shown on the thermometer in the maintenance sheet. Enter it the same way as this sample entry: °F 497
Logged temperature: °F 96
